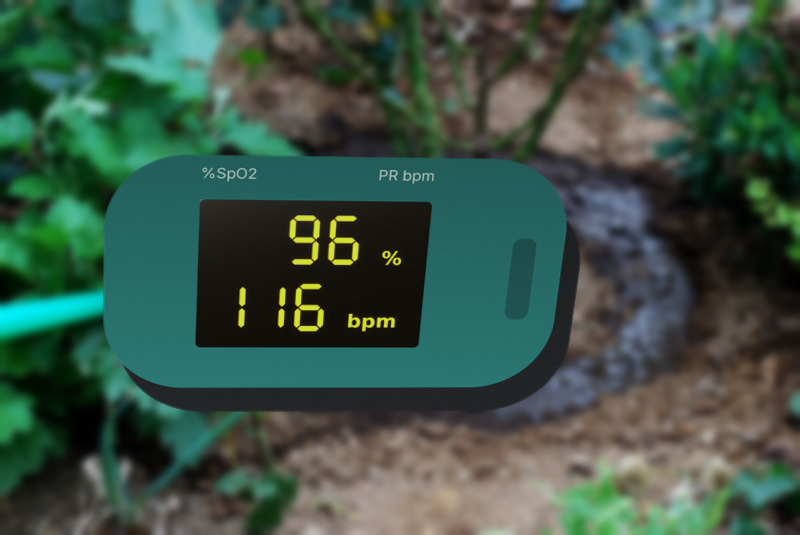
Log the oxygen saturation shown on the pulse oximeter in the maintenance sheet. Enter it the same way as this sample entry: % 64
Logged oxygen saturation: % 96
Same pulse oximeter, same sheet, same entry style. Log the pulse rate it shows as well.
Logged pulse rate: bpm 116
